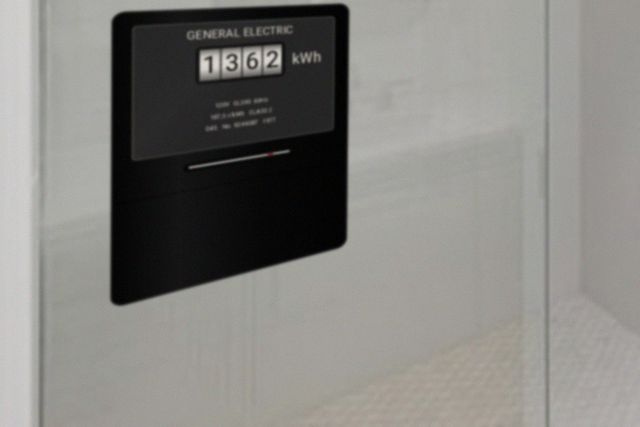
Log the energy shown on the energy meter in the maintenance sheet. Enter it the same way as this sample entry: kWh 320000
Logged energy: kWh 1362
